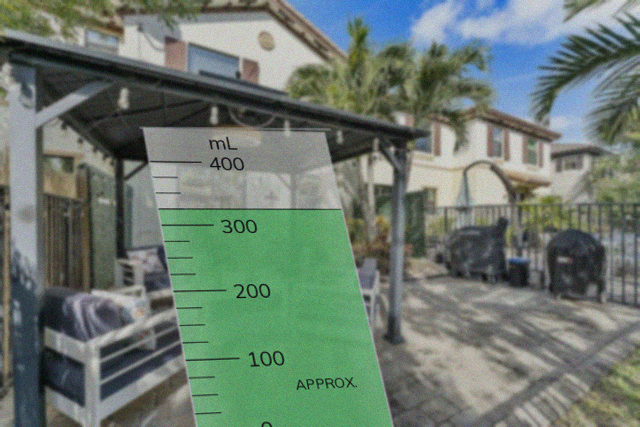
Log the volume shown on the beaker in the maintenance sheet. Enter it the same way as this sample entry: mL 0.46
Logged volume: mL 325
